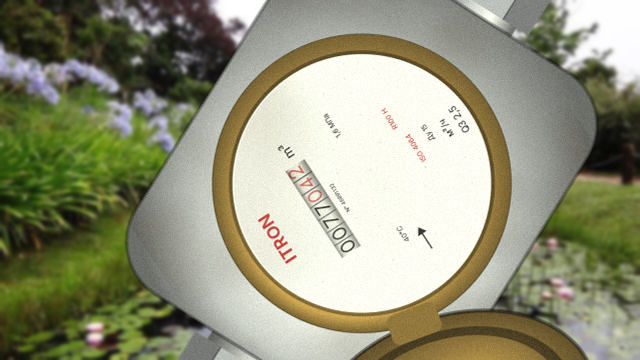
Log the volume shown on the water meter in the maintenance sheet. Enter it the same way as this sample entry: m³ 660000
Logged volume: m³ 77.042
